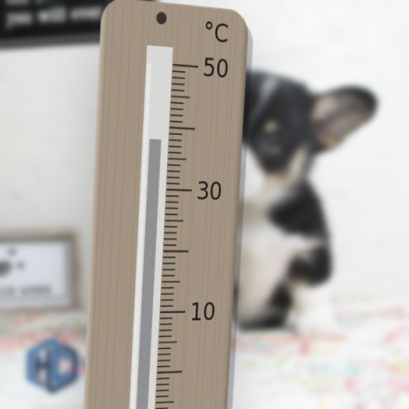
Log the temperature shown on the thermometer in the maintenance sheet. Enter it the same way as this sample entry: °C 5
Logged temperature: °C 38
